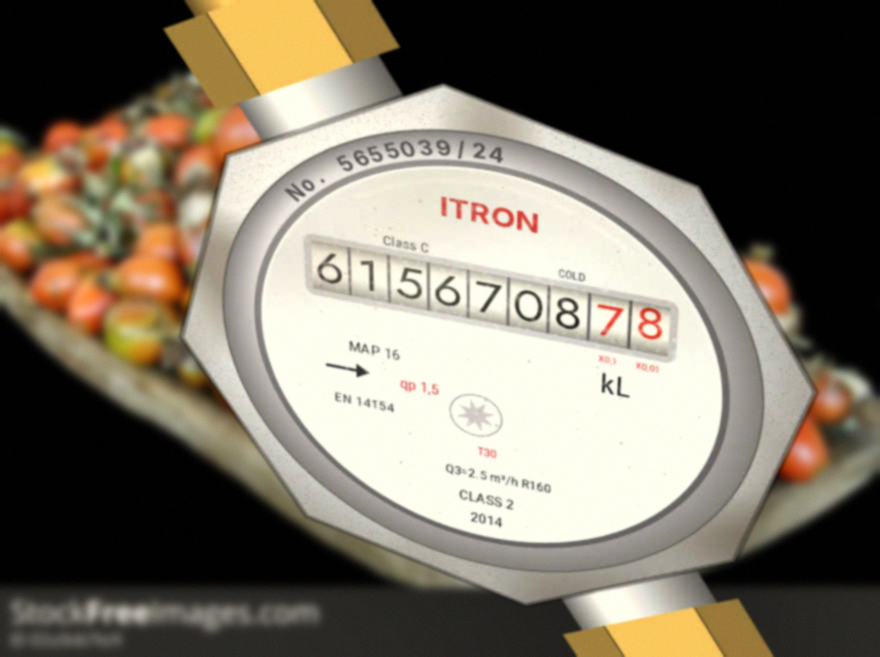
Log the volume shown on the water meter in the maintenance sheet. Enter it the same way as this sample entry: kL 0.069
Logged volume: kL 6156708.78
